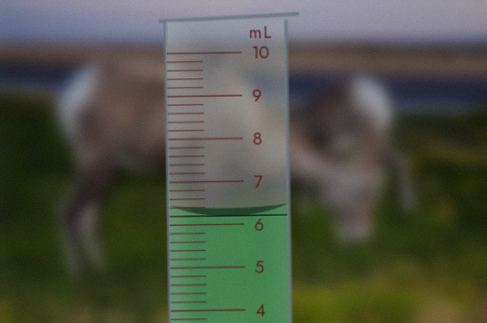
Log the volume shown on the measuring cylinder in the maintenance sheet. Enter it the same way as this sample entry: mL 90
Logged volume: mL 6.2
